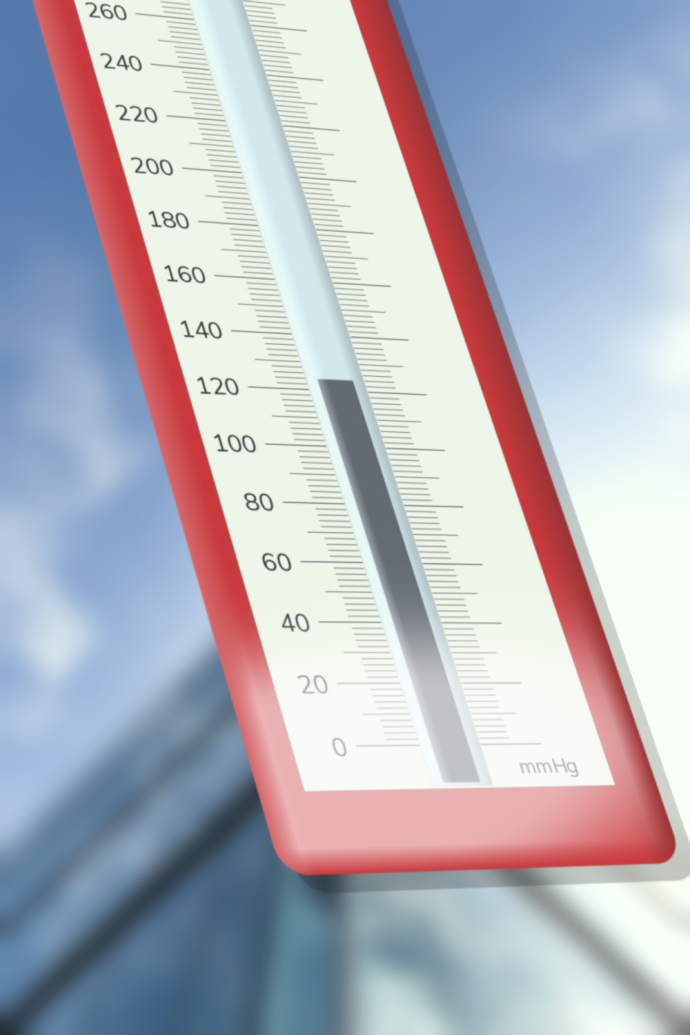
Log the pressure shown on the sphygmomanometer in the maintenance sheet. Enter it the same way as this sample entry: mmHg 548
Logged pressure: mmHg 124
